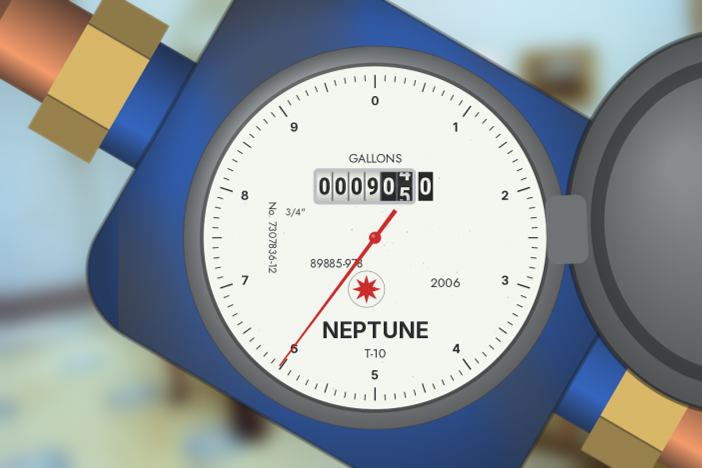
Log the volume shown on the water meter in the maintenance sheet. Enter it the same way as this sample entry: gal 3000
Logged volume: gal 9046.0
